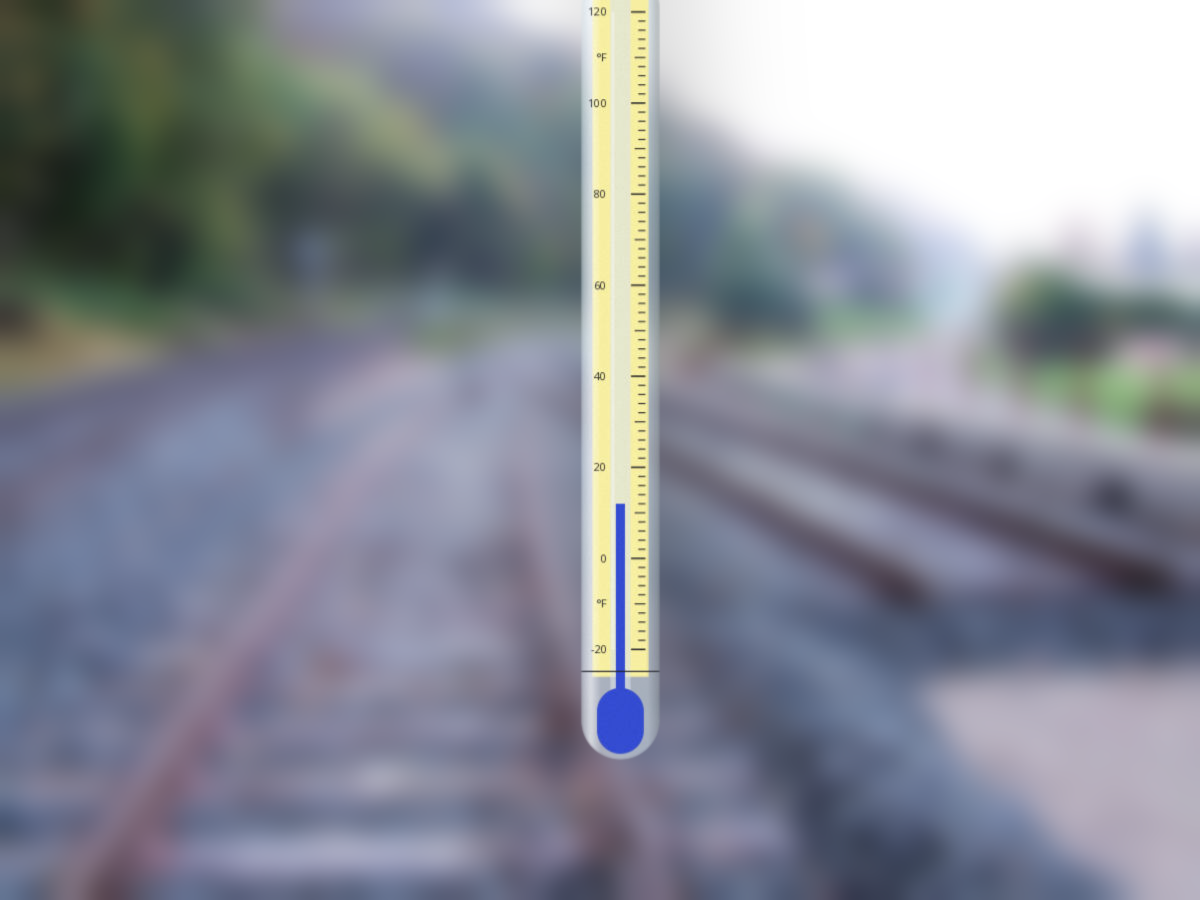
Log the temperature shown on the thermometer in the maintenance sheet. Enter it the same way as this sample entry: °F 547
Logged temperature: °F 12
